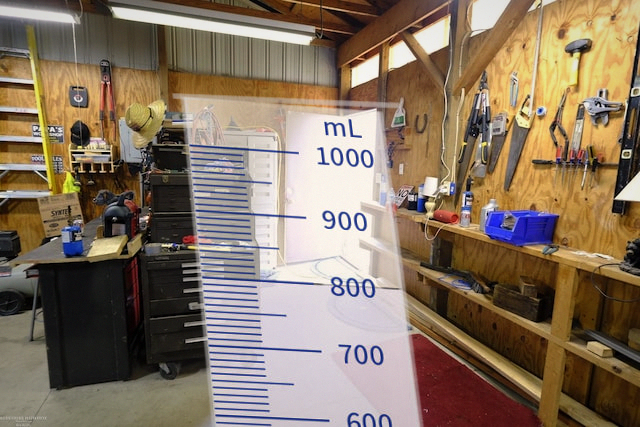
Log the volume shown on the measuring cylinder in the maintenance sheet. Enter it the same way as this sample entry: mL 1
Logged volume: mL 800
